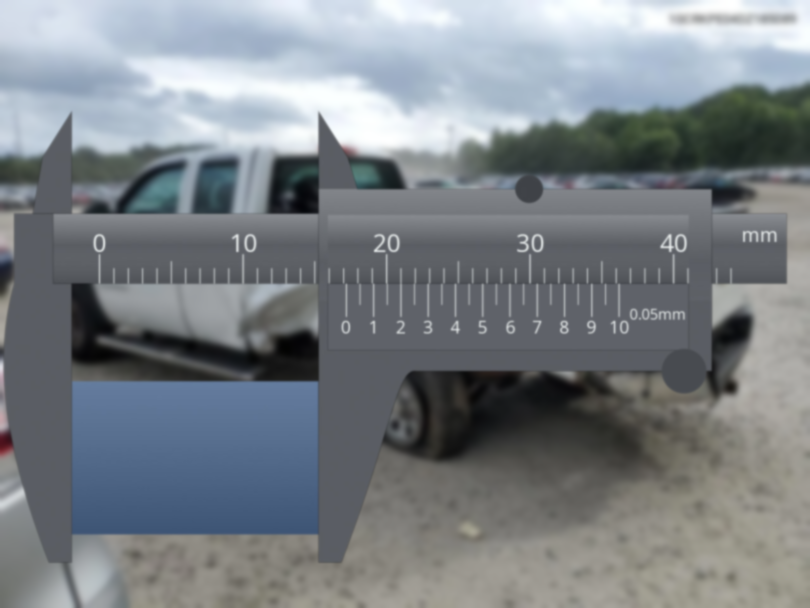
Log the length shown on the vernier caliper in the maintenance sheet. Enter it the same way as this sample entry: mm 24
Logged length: mm 17.2
